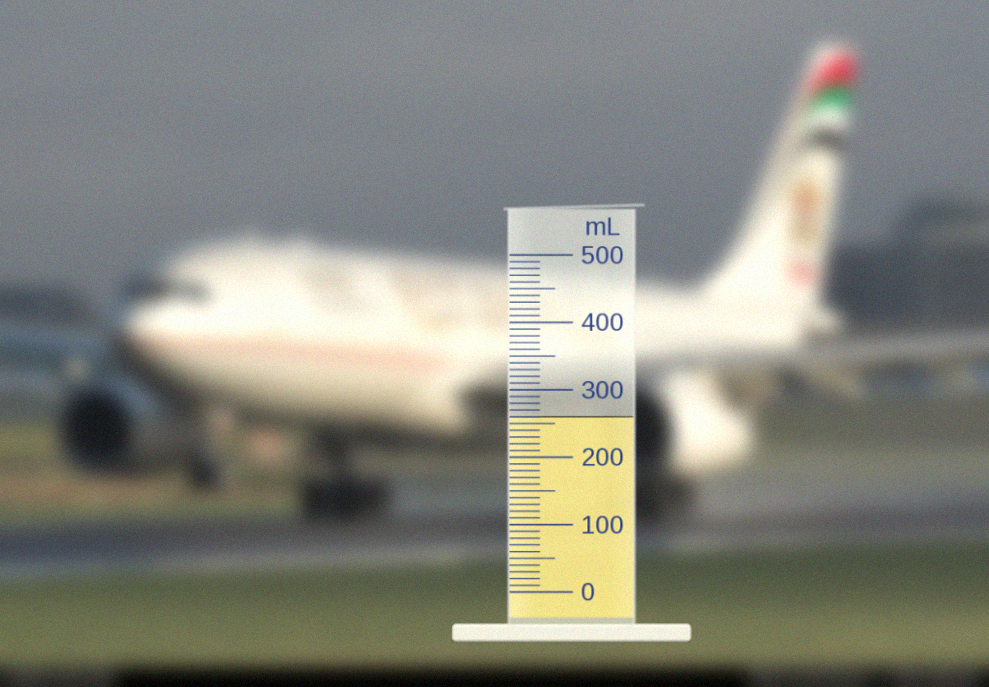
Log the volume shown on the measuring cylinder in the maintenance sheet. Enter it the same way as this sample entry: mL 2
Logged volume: mL 260
